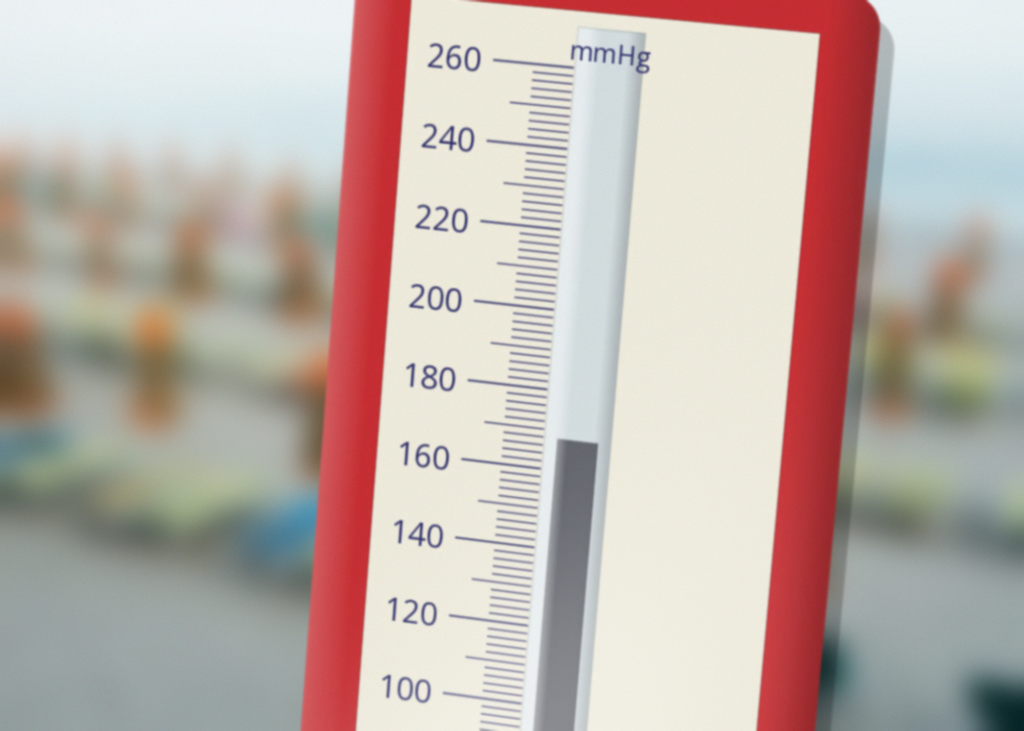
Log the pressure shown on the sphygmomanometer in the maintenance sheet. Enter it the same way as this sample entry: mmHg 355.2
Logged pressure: mmHg 168
